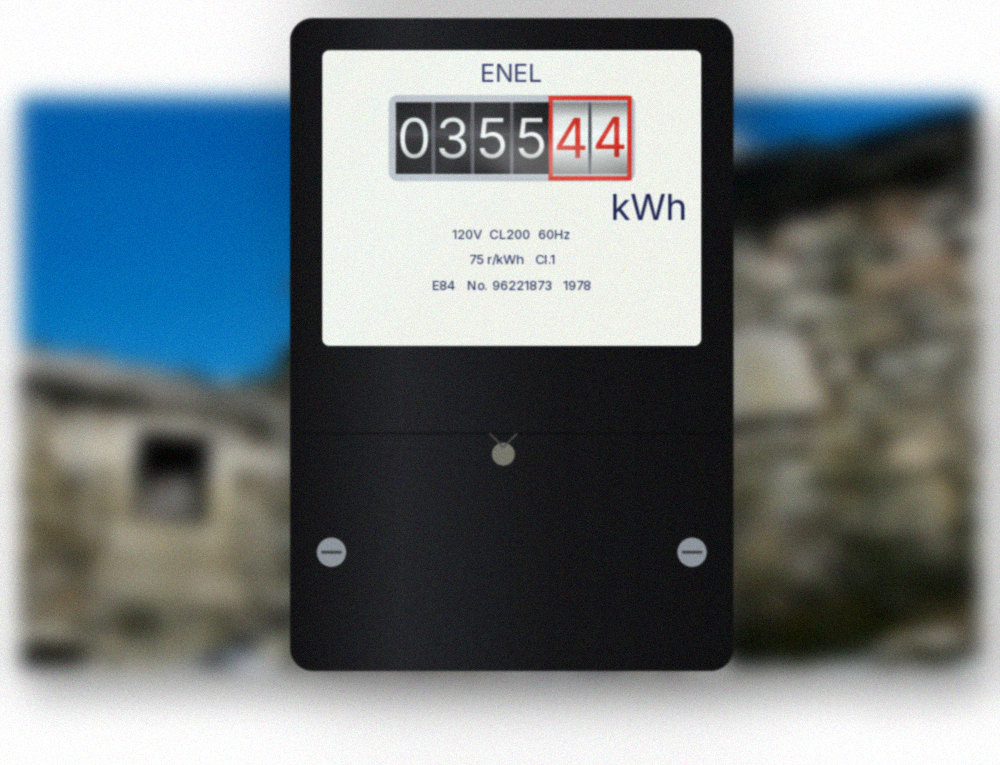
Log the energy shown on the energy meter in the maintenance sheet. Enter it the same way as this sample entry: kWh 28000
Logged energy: kWh 355.44
